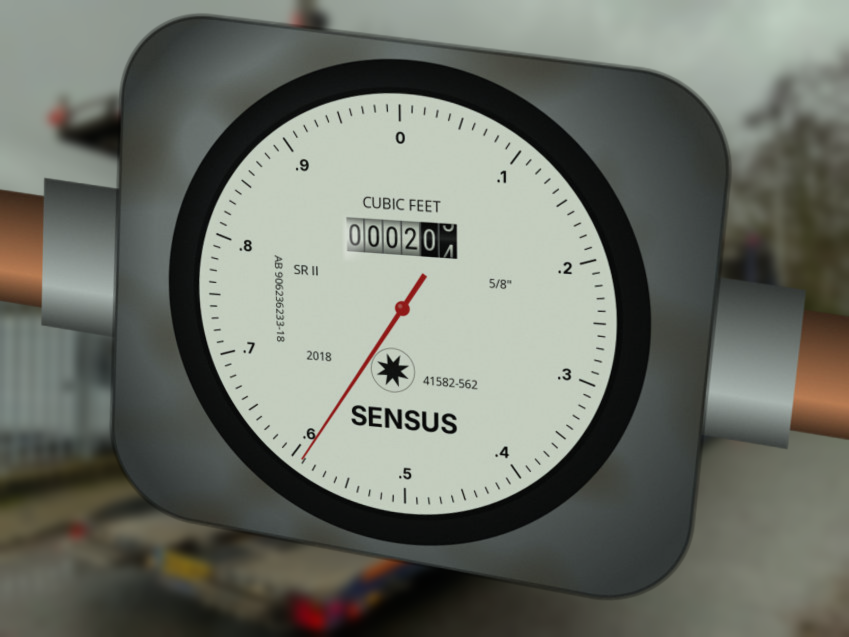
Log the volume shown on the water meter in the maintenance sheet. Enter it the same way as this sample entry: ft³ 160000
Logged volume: ft³ 203.59
